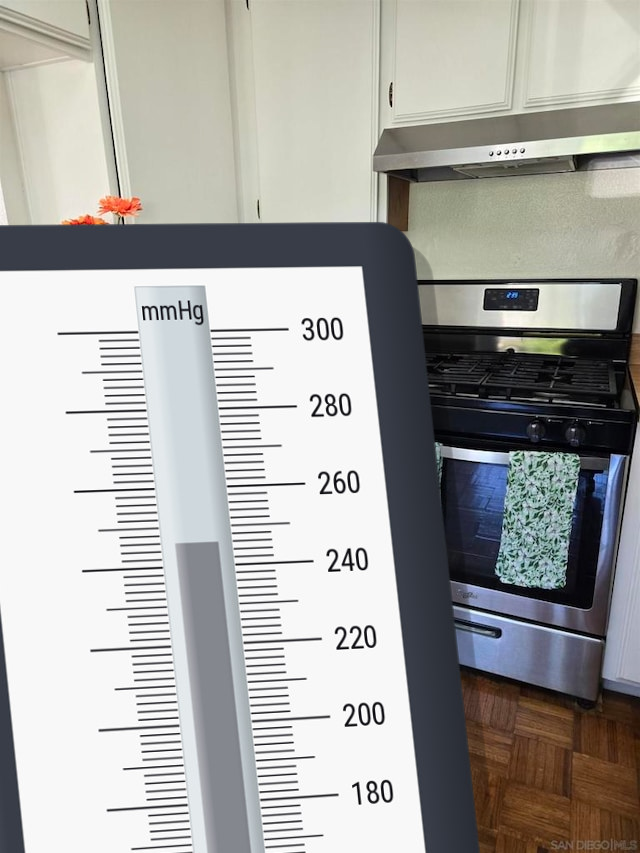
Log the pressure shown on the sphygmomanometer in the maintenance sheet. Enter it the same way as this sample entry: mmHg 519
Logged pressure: mmHg 246
